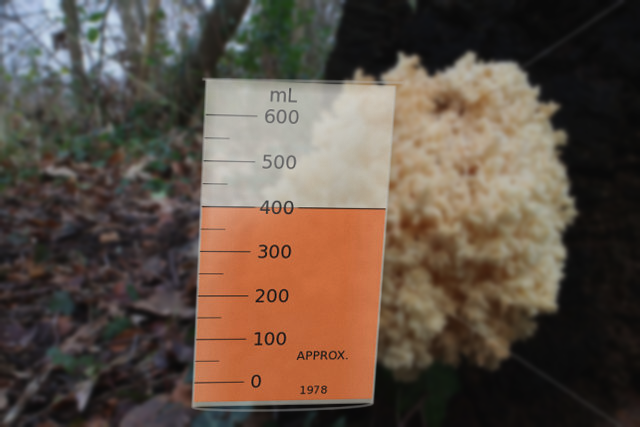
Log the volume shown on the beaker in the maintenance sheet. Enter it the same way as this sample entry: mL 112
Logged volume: mL 400
